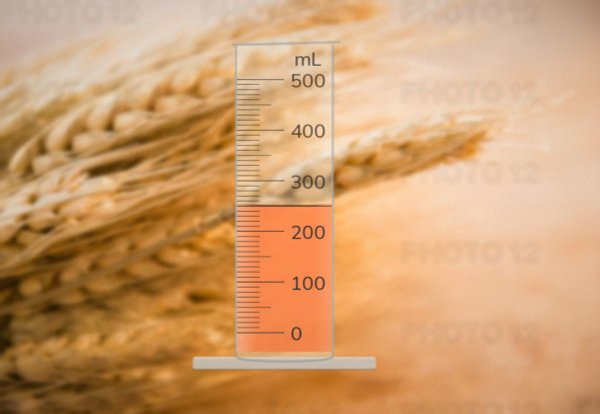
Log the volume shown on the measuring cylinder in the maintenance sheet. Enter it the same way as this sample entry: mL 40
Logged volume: mL 250
